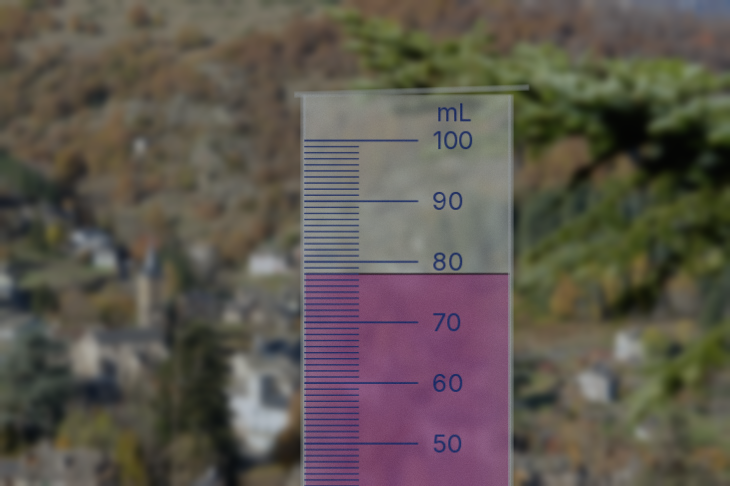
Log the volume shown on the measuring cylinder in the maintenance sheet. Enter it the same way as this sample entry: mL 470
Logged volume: mL 78
